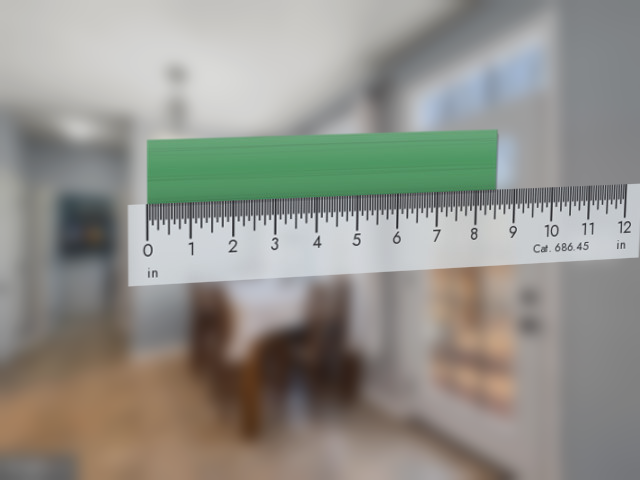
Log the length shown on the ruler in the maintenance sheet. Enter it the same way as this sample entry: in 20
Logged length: in 8.5
